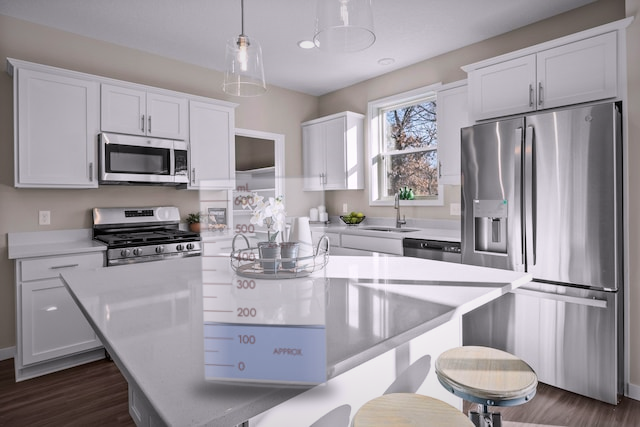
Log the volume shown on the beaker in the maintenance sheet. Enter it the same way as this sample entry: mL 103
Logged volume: mL 150
